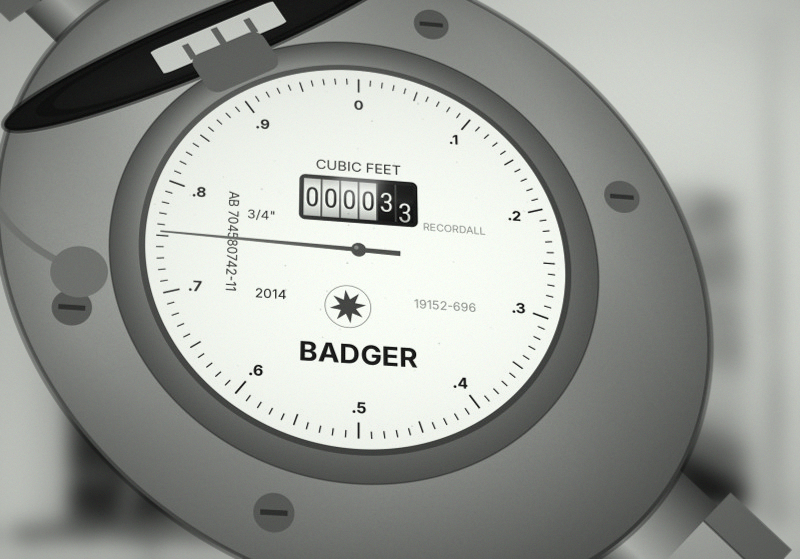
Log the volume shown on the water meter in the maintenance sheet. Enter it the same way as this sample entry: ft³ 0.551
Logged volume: ft³ 32.75
